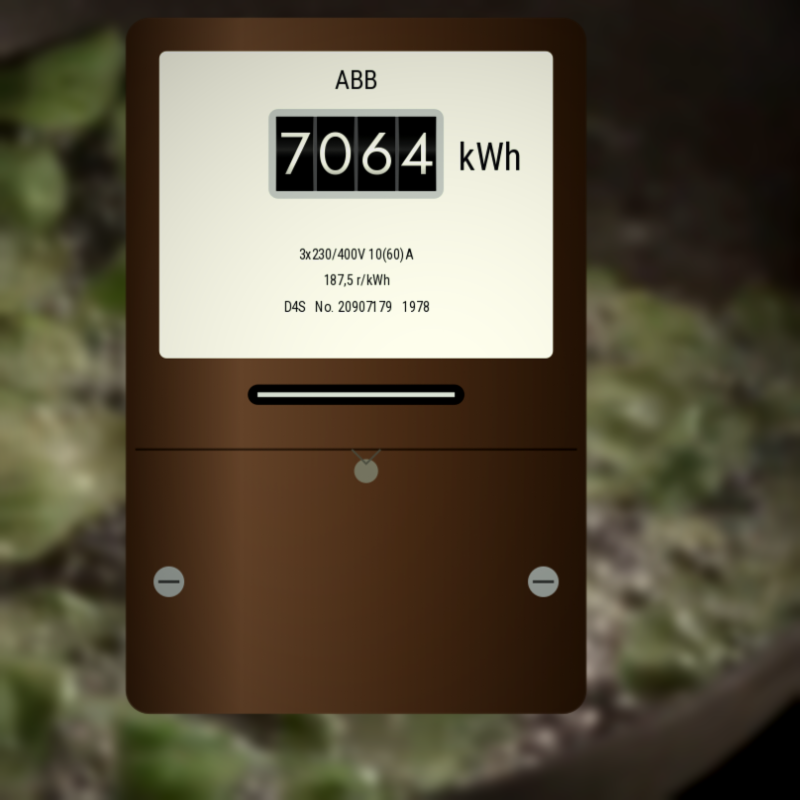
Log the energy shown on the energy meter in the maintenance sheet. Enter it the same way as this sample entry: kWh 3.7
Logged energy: kWh 7064
